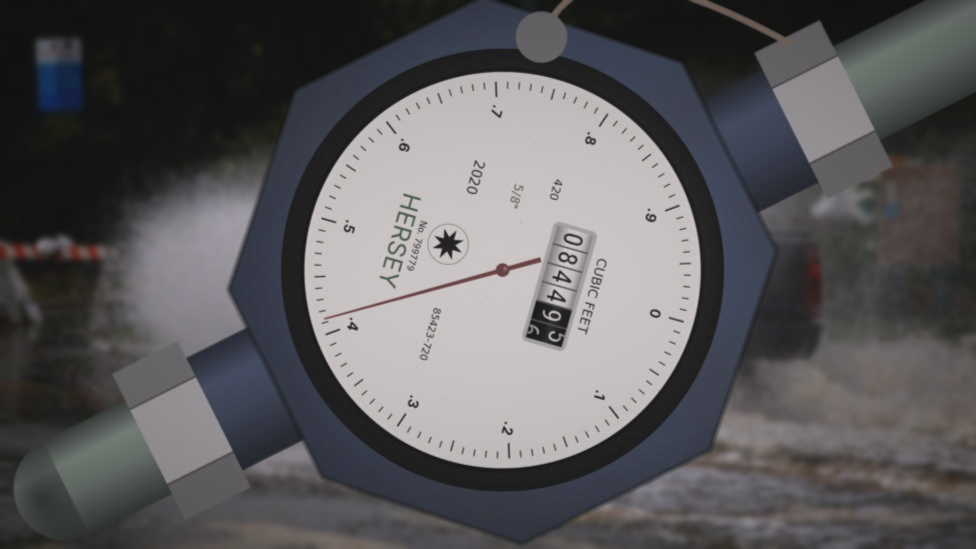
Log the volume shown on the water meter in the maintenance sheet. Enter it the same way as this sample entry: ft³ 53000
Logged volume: ft³ 84495.41
